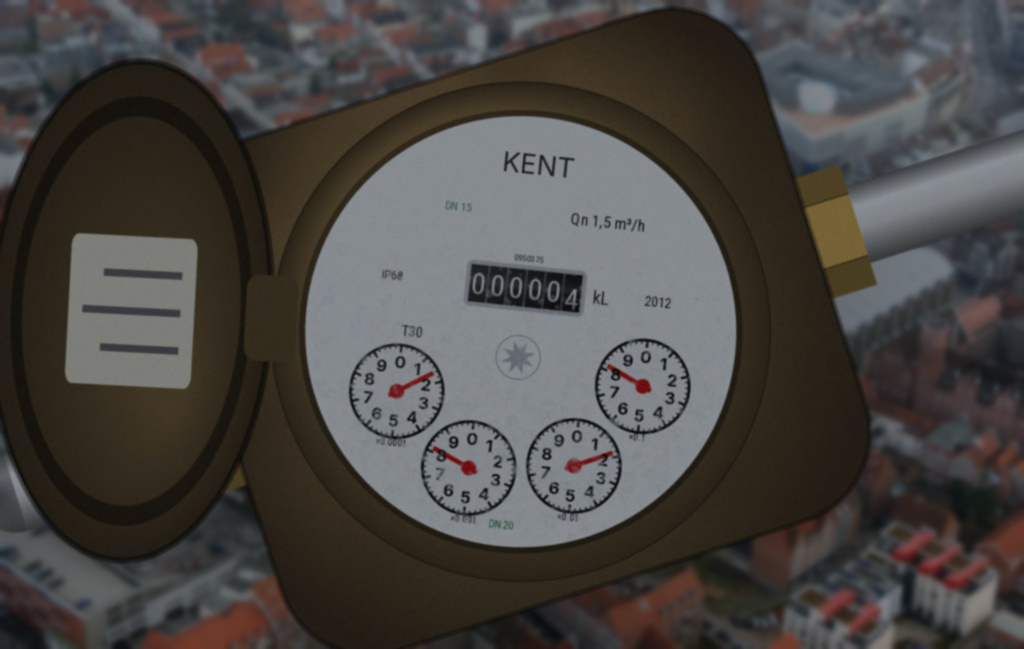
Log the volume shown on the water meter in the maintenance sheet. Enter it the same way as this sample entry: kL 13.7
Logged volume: kL 3.8181
